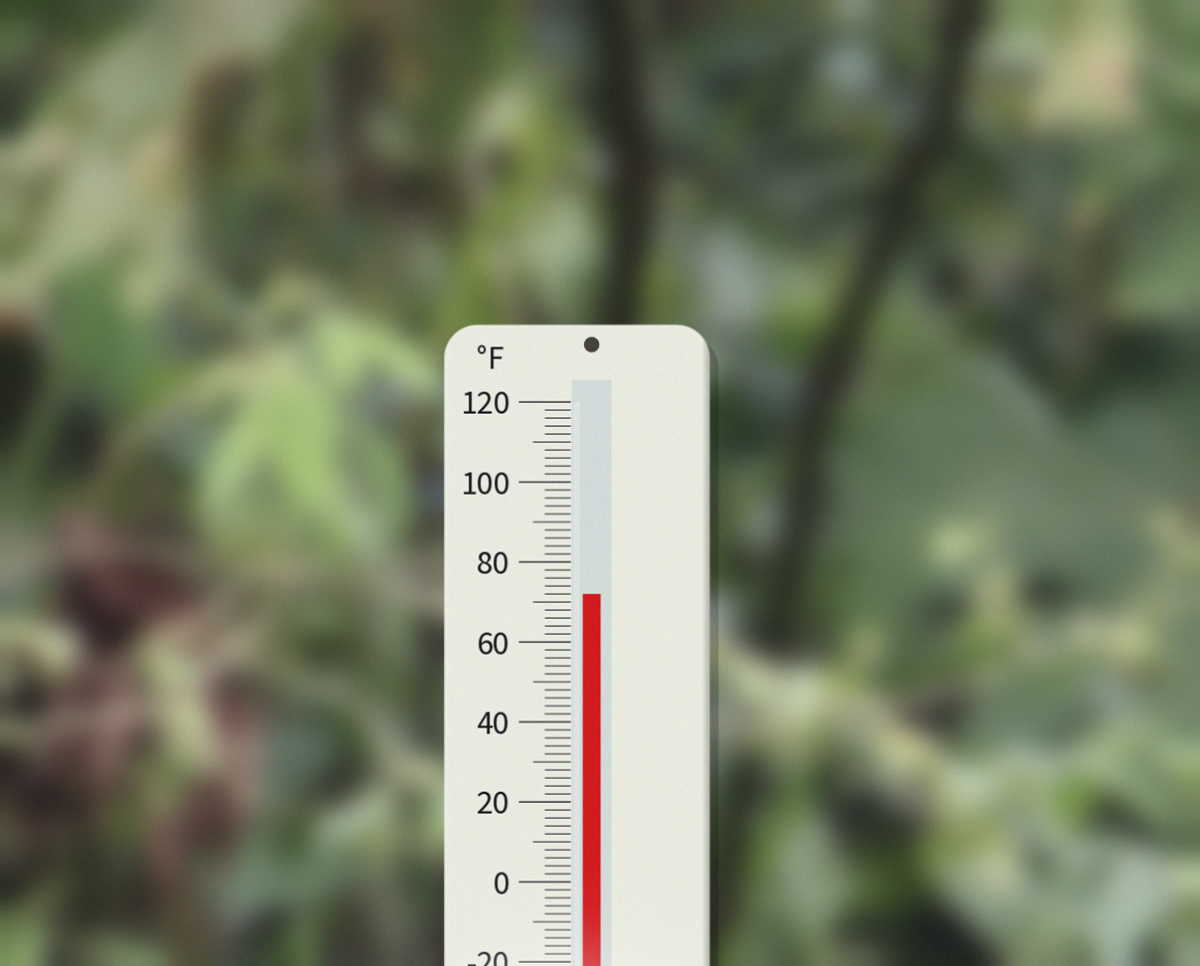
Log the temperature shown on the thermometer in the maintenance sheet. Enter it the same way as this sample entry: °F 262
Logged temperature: °F 72
